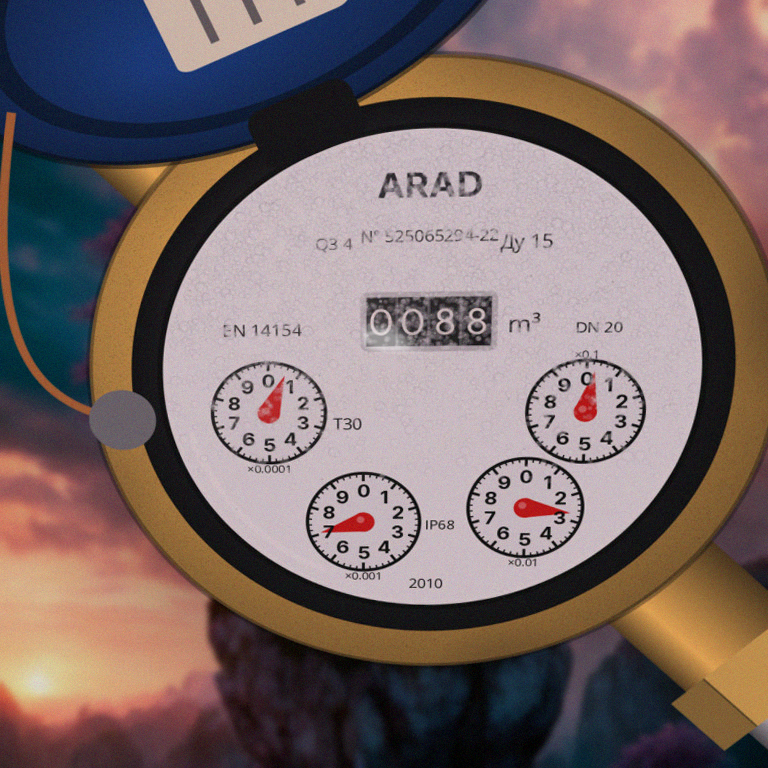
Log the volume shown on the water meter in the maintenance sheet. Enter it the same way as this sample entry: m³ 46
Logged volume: m³ 88.0270
